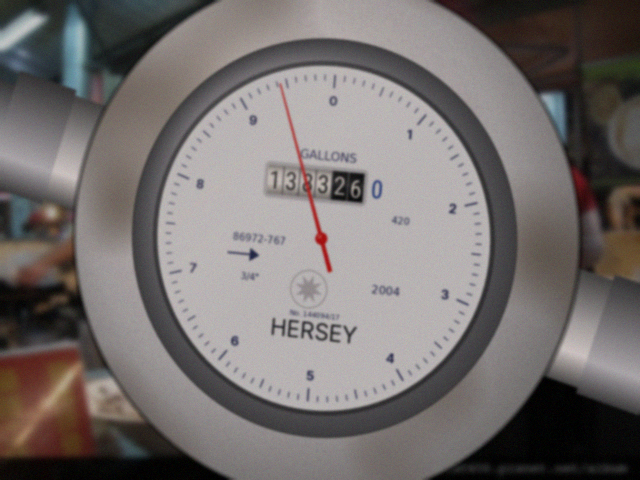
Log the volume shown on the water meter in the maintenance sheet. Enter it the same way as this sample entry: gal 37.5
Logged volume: gal 1383259.4
